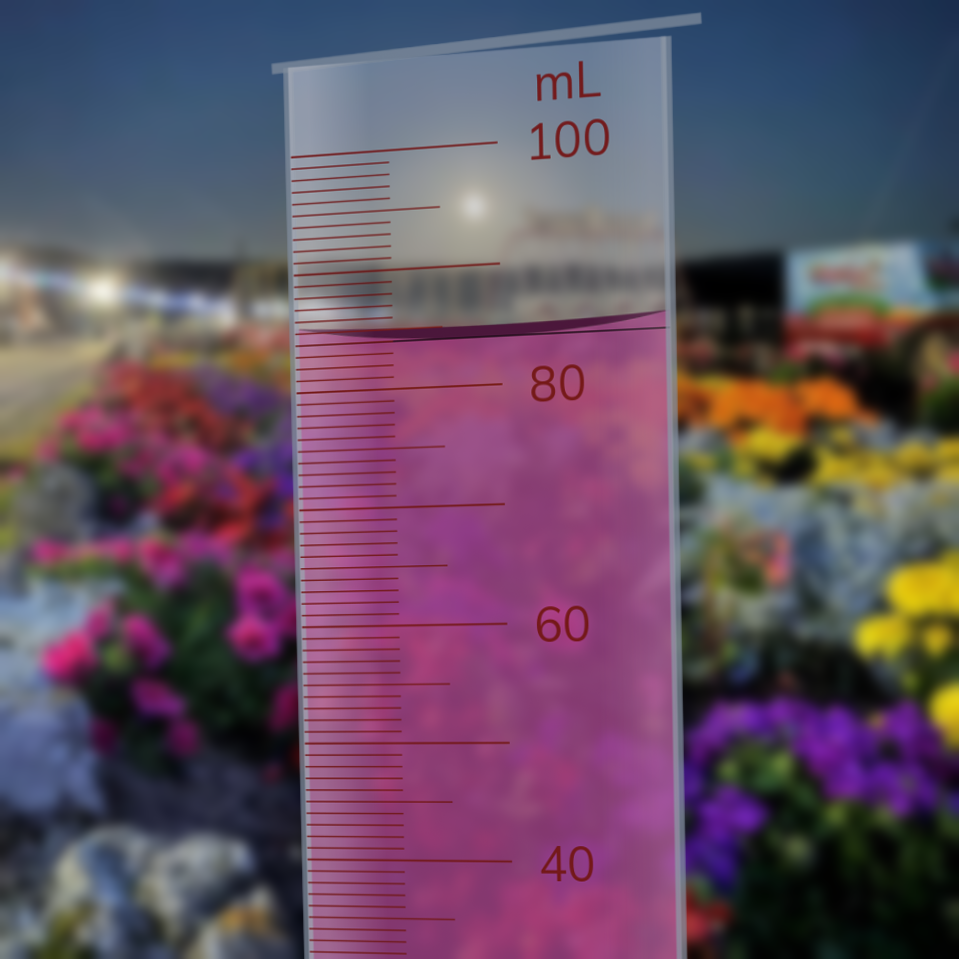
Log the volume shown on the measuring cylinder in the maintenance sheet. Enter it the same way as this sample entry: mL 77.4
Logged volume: mL 84
